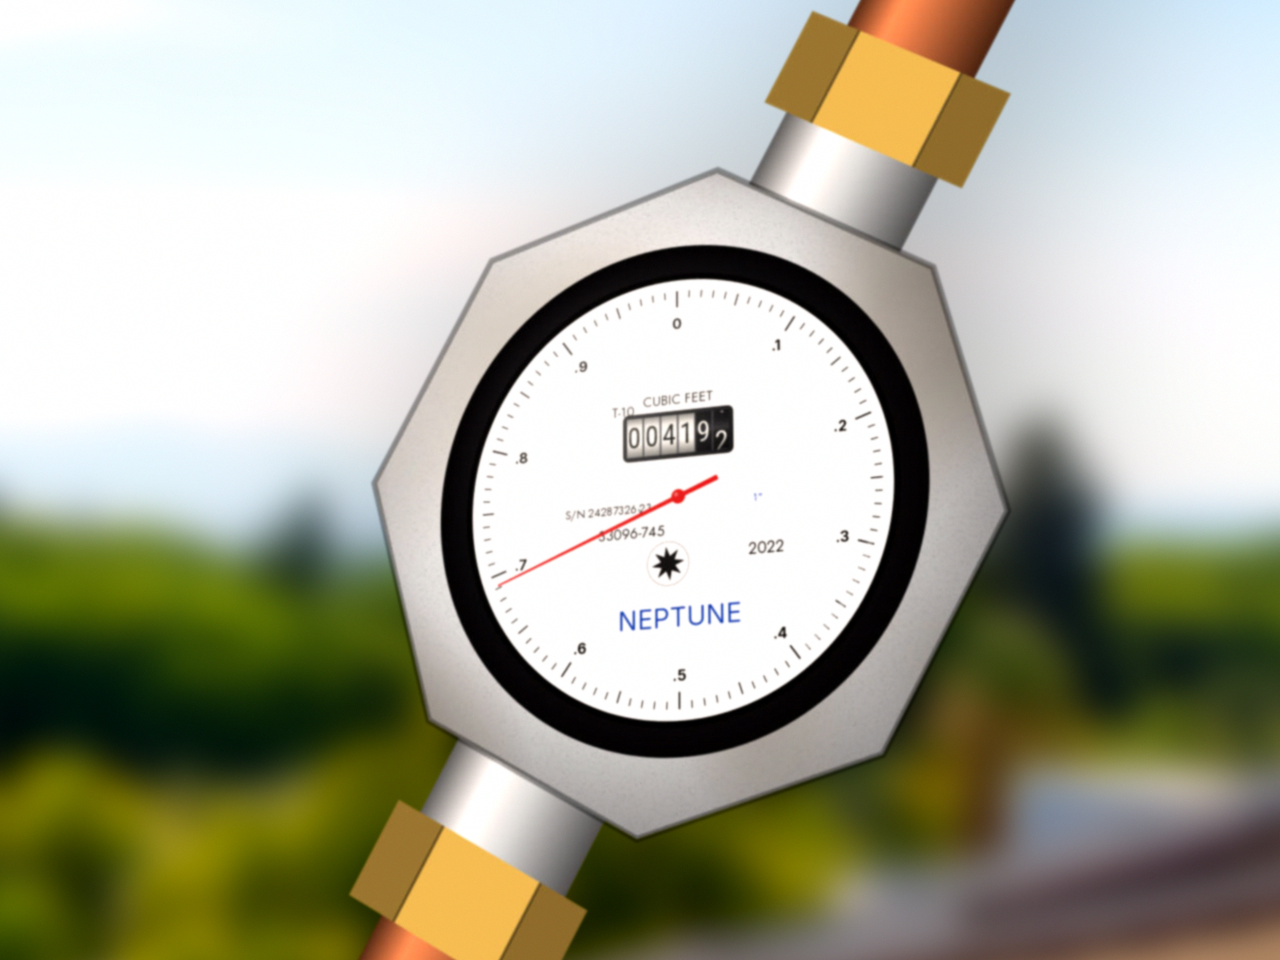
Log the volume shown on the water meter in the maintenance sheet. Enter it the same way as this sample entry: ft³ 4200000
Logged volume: ft³ 4191.69
